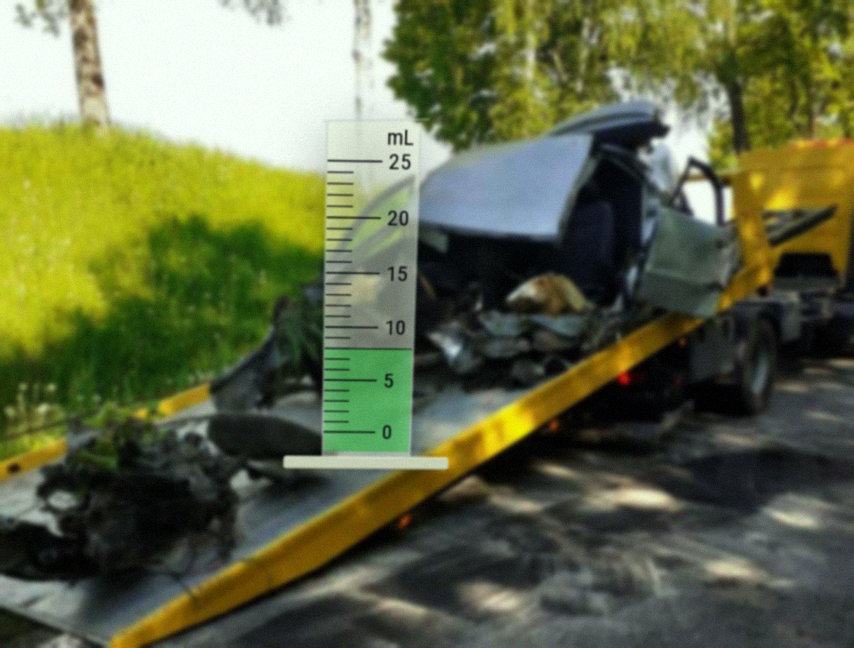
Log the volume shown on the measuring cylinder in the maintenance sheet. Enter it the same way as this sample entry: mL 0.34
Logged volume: mL 8
